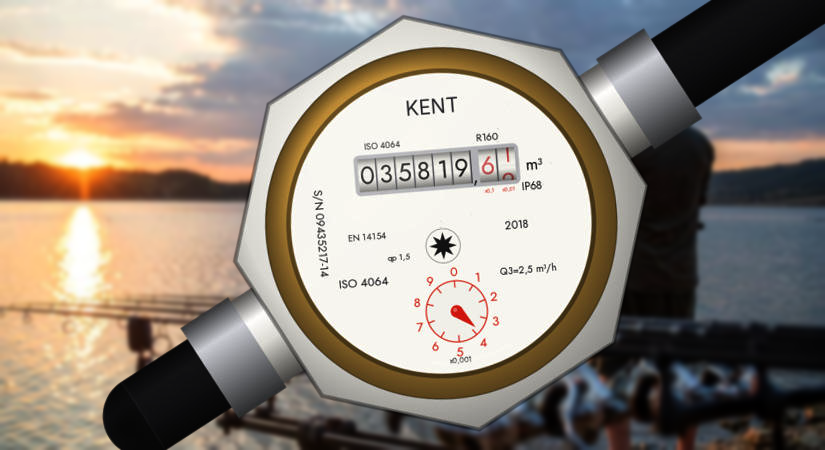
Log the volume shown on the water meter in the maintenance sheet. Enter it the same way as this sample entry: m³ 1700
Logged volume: m³ 35819.613
